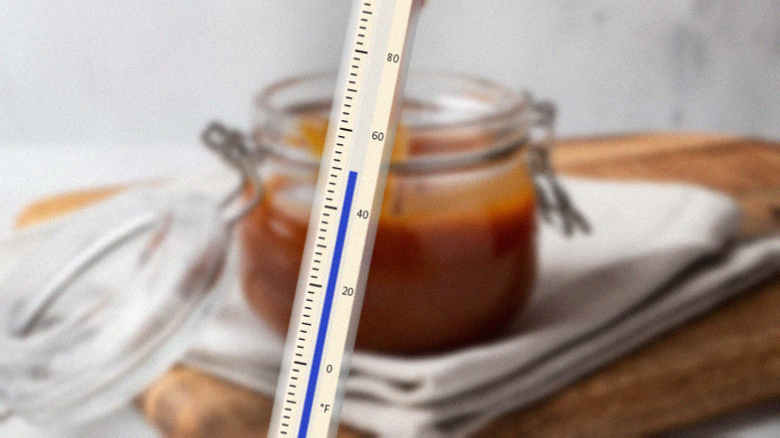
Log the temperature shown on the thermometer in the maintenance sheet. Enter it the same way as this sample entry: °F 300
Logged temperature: °F 50
